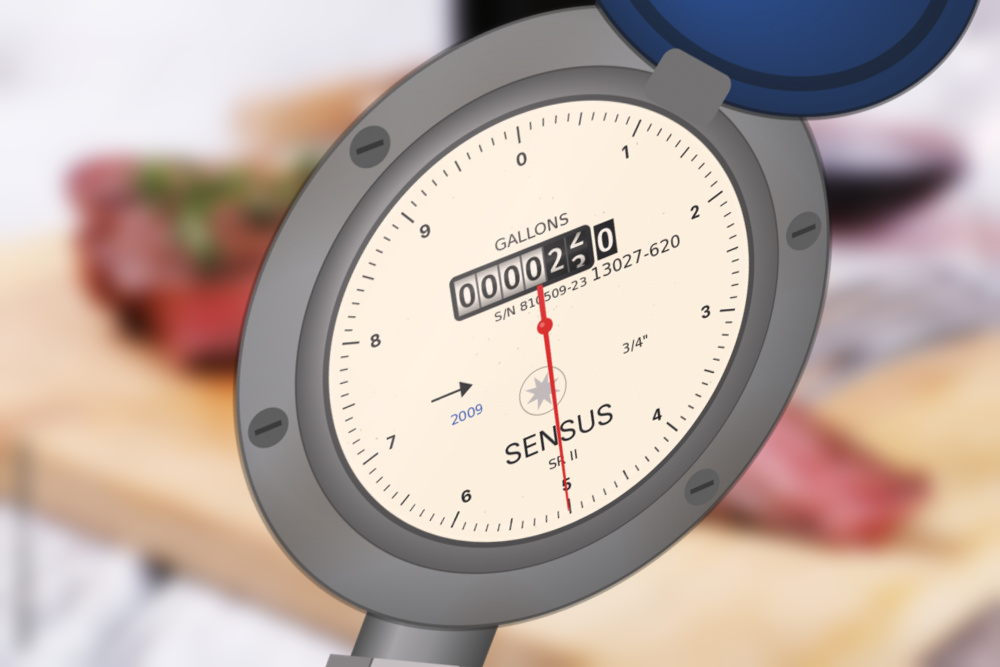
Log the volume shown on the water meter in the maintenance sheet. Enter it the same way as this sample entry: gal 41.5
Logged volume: gal 225.0
